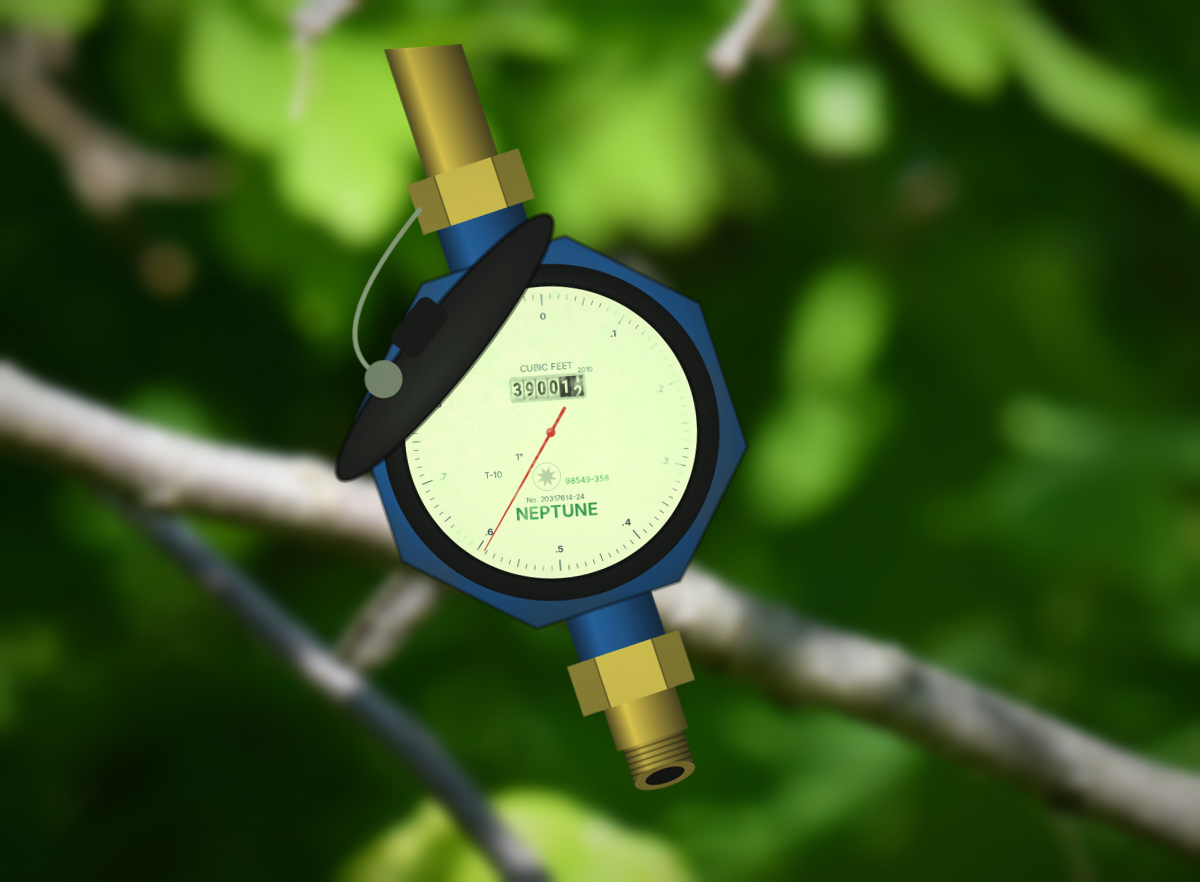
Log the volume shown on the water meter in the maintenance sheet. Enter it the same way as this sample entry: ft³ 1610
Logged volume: ft³ 390011.59
